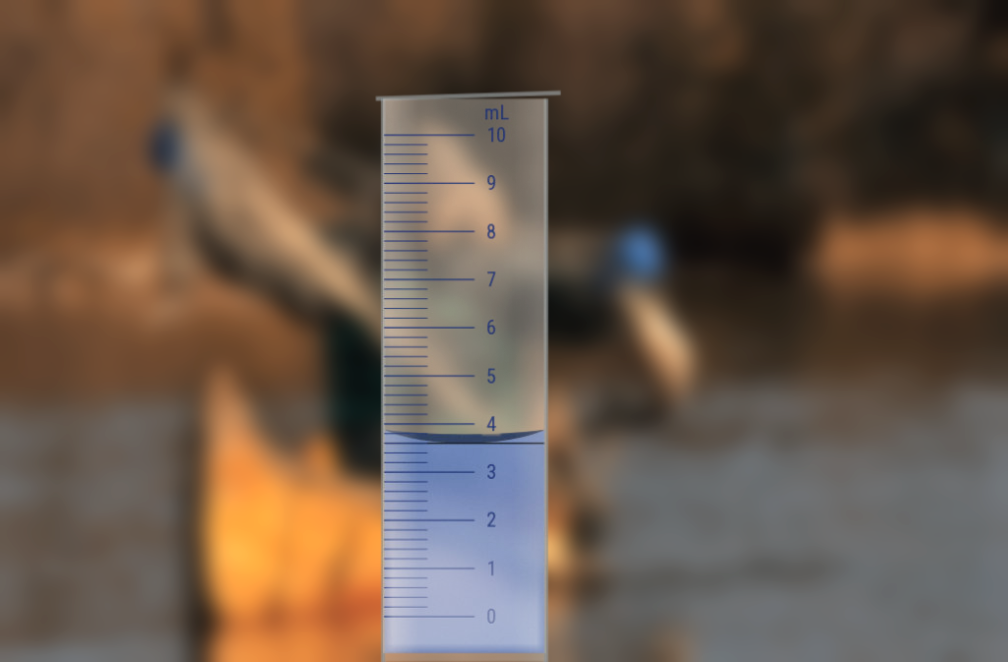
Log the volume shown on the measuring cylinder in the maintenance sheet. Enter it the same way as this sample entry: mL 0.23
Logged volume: mL 3.6
